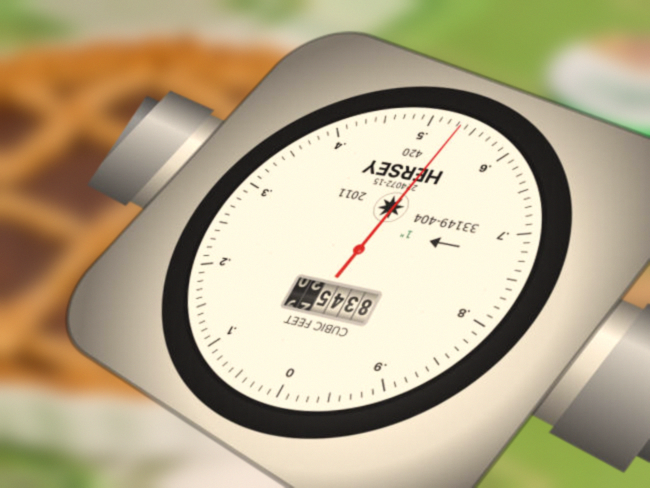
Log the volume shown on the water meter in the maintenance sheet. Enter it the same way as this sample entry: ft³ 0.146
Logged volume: ft³ 834529.53
